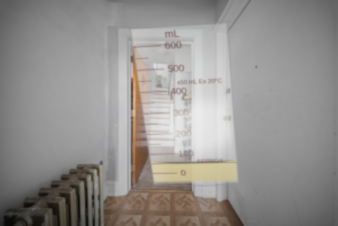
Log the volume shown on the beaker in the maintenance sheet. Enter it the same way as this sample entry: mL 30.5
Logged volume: mL 50
